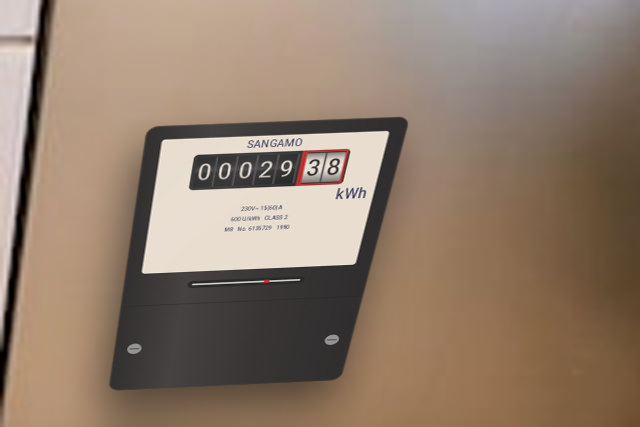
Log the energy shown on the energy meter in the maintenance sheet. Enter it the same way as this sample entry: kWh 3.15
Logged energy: kWh 29.38
